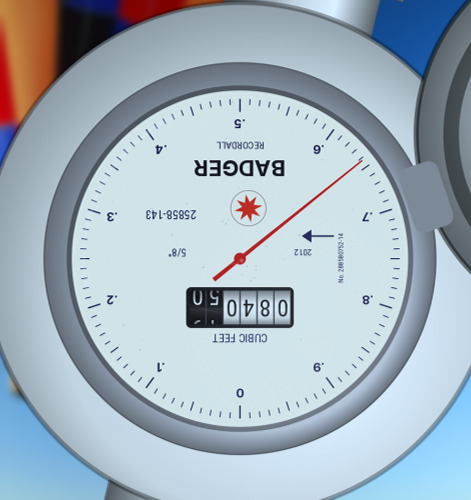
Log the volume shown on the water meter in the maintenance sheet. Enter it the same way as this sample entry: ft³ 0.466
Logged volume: ft³ 84049.64
